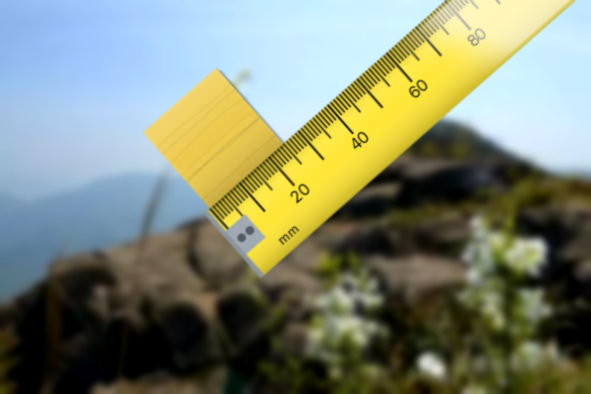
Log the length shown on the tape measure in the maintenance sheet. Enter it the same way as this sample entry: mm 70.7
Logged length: mm 25
